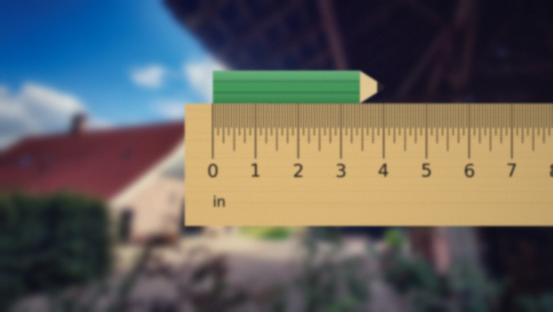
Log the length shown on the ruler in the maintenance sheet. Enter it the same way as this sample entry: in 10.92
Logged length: in 4
